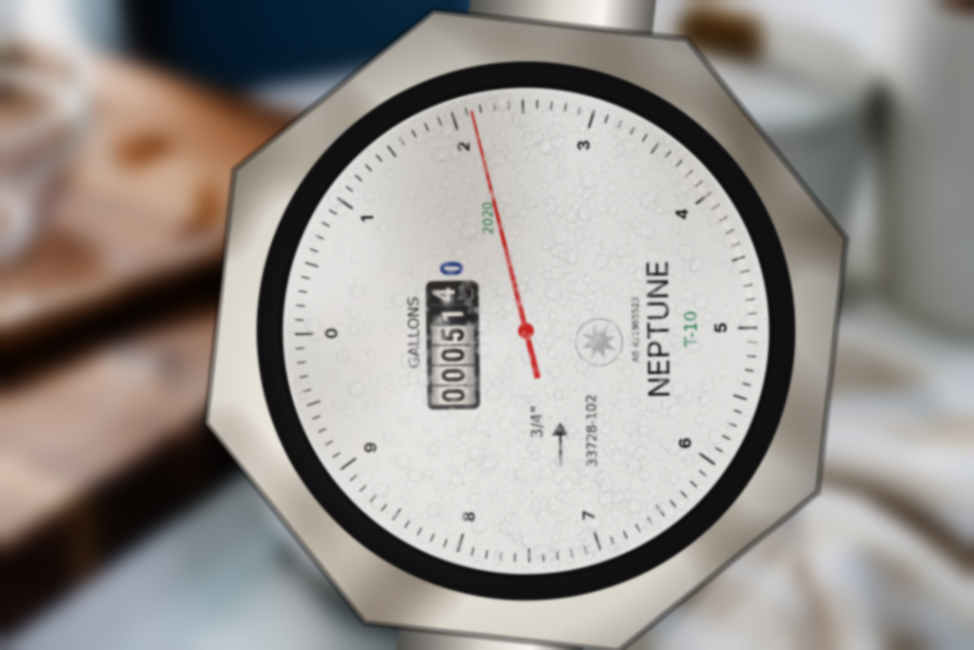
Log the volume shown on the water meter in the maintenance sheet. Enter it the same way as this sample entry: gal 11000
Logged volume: gal 5142.1
